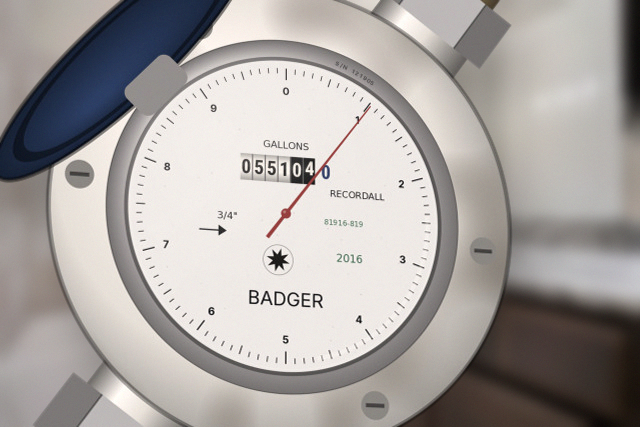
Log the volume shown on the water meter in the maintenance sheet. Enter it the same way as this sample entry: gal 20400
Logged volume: gal 551041.0
